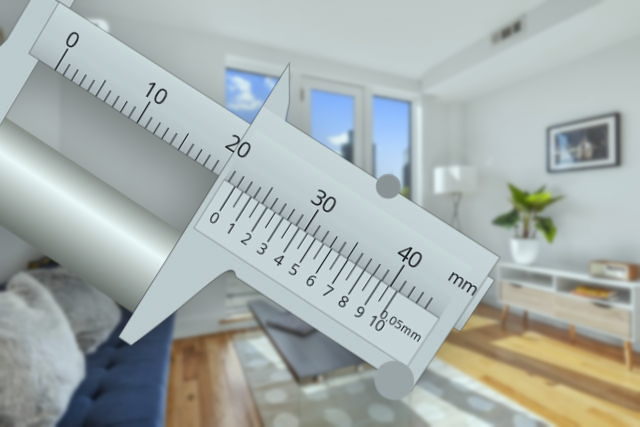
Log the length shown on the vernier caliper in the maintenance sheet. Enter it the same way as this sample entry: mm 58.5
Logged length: mm 21.8
